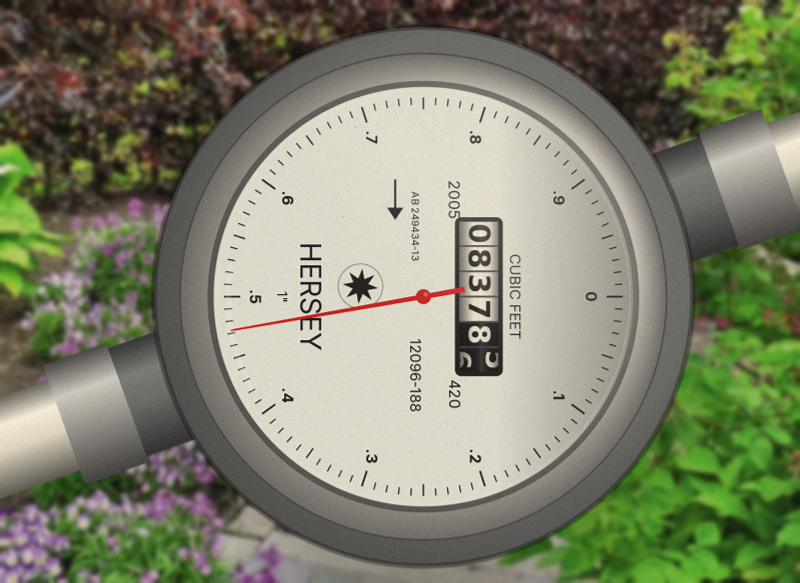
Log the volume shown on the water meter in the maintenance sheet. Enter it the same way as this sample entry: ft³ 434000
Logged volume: ft³ 83785.47
